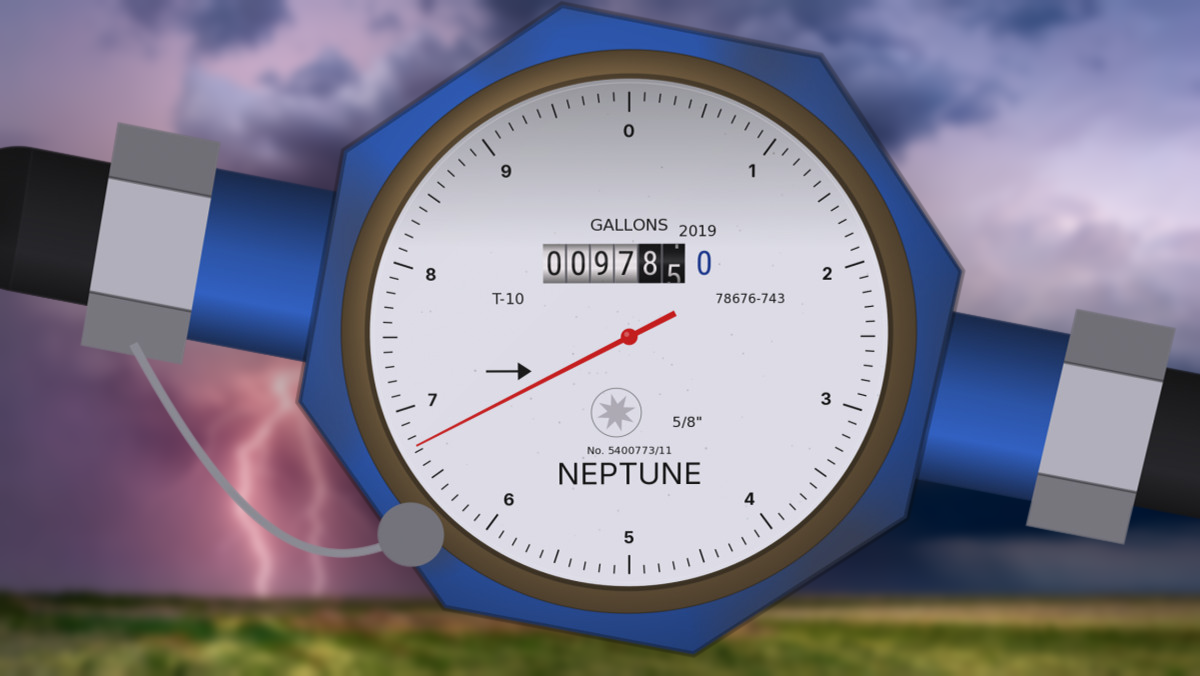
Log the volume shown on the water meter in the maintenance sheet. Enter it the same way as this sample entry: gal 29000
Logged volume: gal 97846.7
